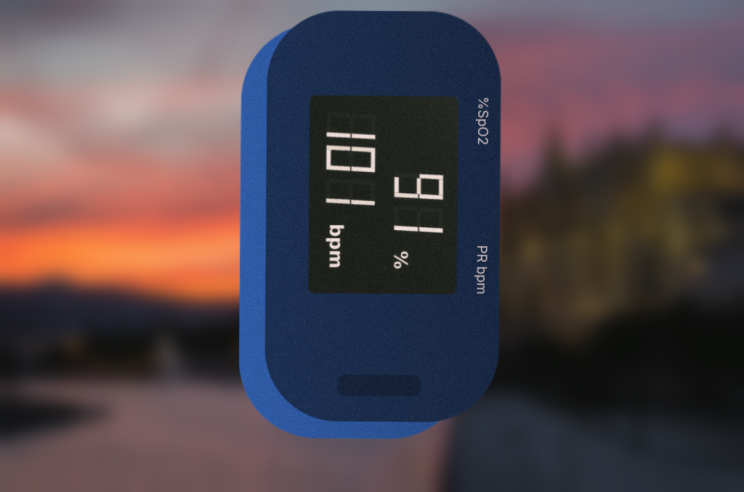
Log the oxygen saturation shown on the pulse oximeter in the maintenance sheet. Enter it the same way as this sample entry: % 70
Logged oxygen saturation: % 91
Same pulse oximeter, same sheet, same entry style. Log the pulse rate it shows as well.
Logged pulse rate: bpm 101
